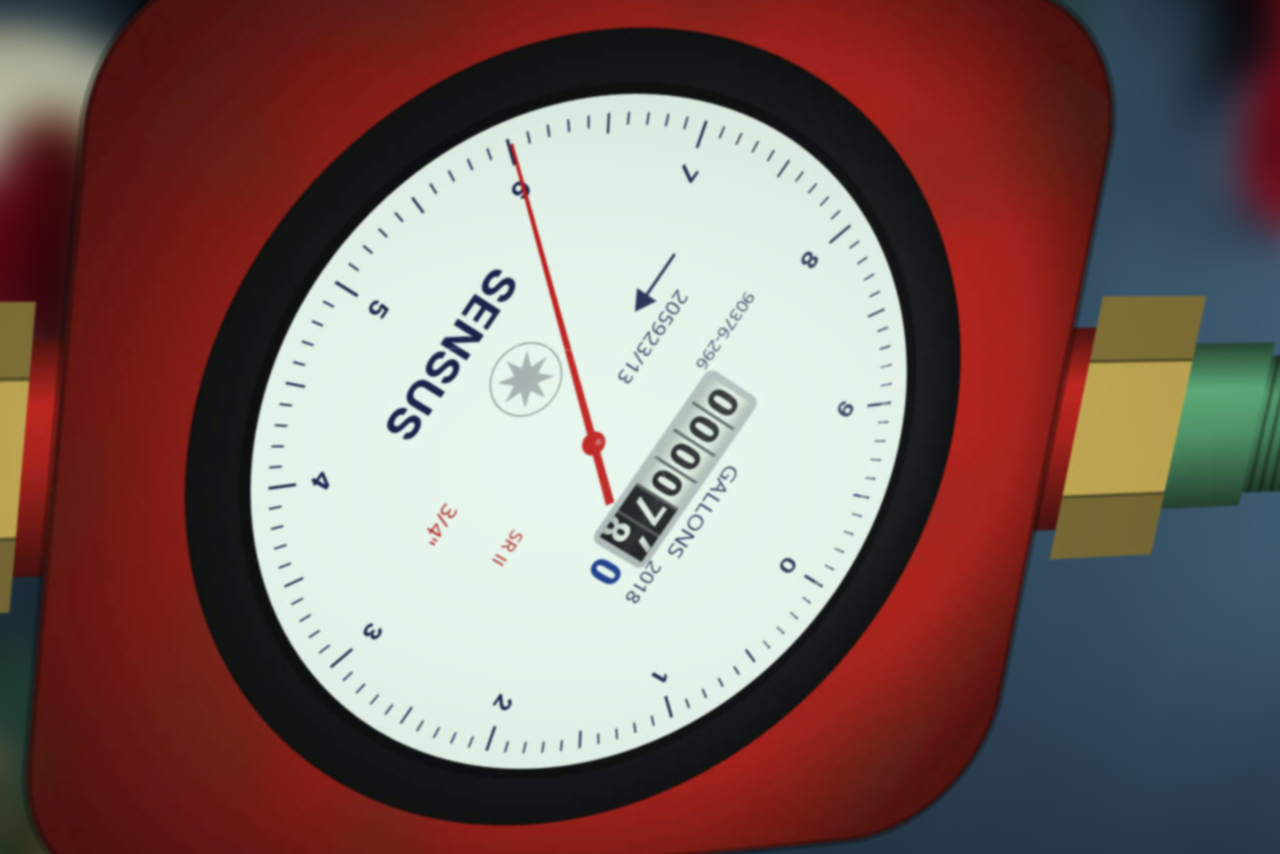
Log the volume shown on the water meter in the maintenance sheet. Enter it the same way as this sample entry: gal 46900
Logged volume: gal 776.0
